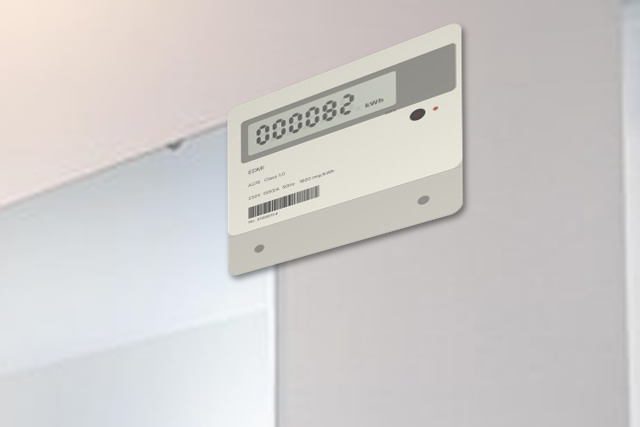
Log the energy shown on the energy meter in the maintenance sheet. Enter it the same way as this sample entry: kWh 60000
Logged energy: kWh 82
